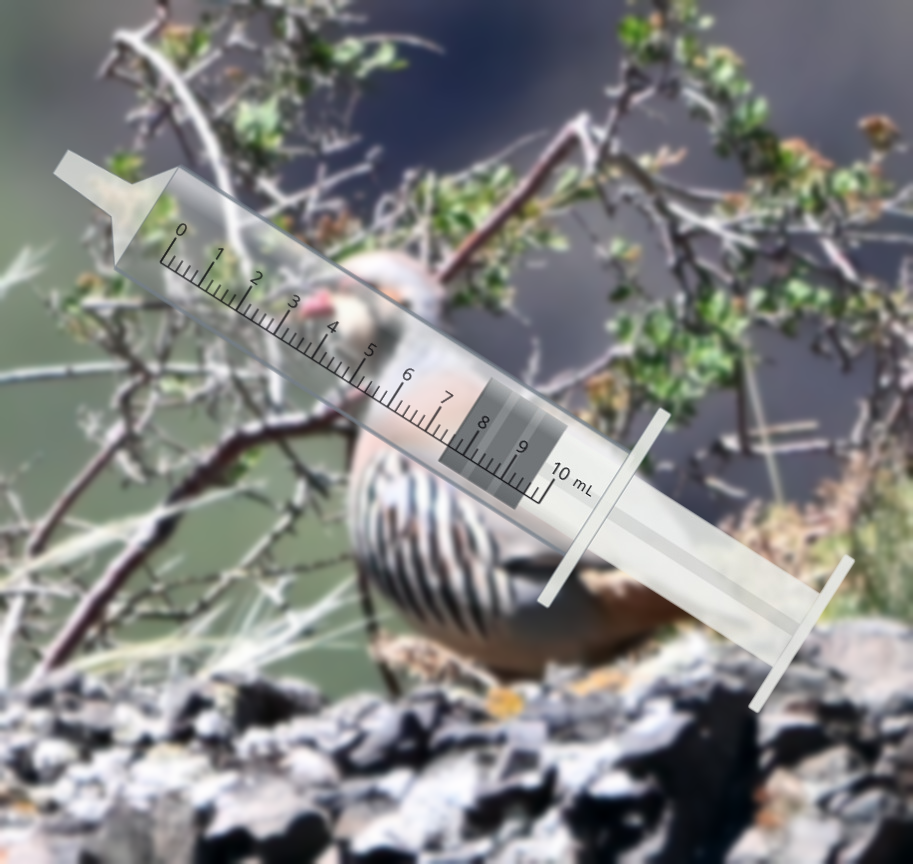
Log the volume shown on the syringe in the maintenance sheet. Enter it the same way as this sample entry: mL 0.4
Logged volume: mL 7.6
